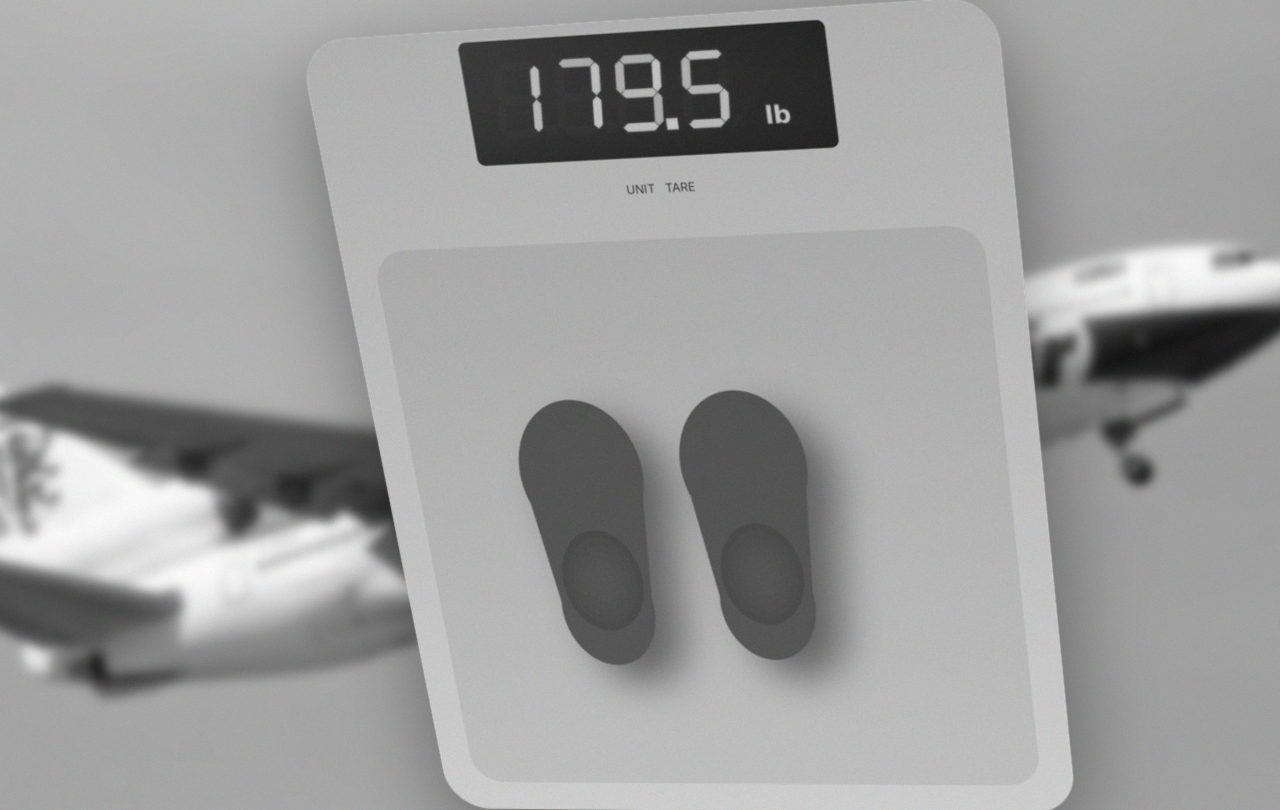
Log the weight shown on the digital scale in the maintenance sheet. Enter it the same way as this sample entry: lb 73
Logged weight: lb 179.5
